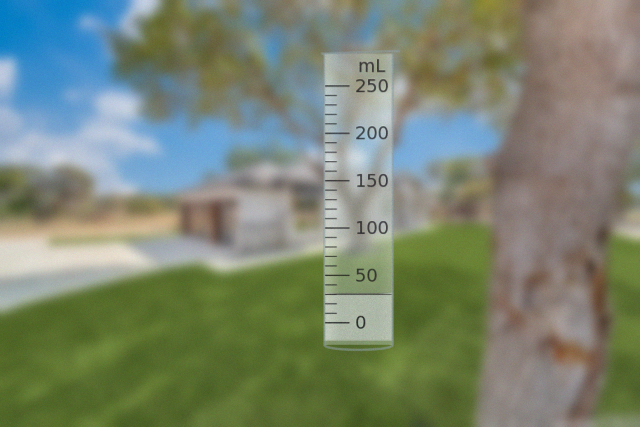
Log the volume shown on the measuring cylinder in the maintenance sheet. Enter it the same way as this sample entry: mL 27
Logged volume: mL 30
